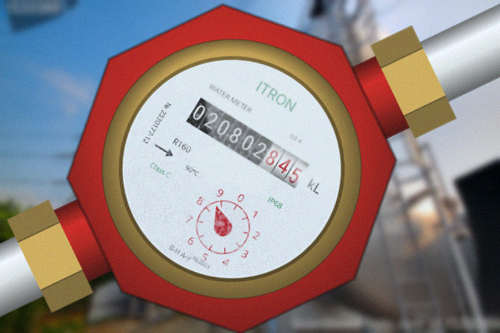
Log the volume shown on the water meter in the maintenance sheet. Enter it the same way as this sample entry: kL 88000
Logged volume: kL 20802.8448
